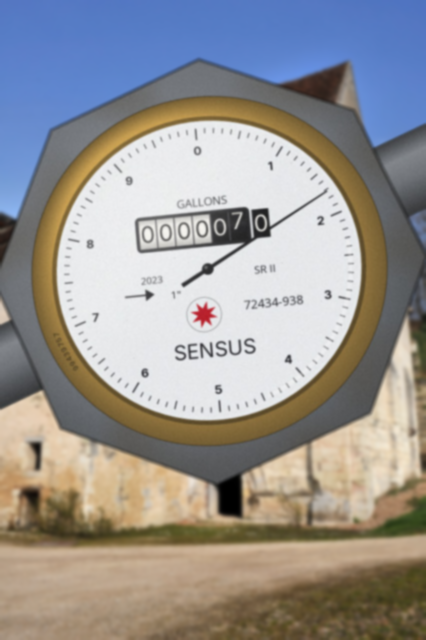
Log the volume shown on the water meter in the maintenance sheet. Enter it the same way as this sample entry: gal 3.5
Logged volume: gal 71.7
